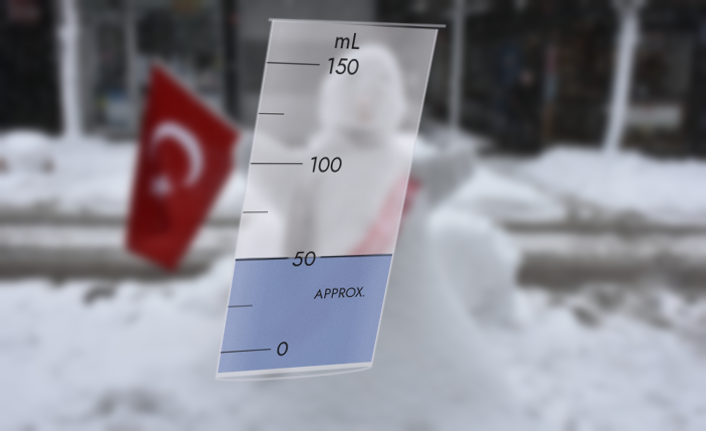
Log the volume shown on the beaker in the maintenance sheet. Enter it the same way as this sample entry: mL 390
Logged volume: mL 50
